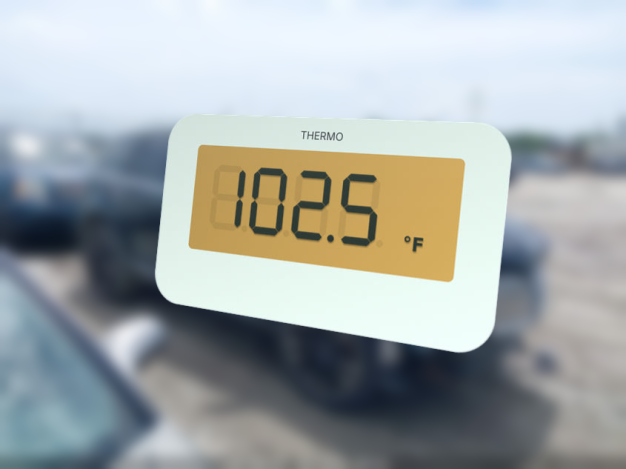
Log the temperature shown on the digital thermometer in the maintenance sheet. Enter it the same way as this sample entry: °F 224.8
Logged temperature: °F 102.5
